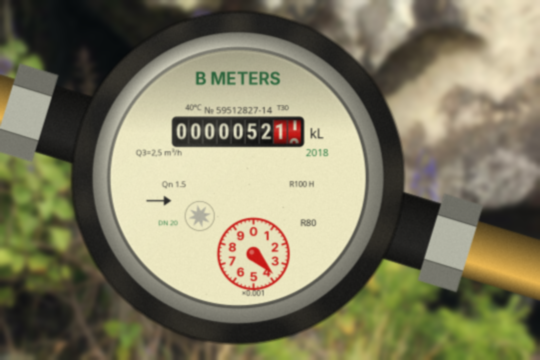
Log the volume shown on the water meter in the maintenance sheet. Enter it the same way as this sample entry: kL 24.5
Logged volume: kL 52.113
